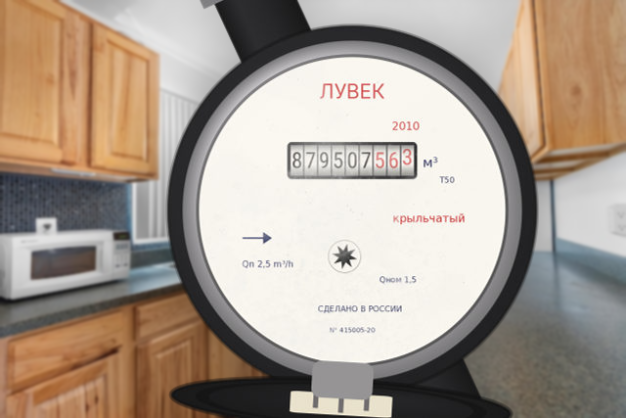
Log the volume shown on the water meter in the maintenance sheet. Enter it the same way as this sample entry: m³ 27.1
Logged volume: m³ 879507.563
